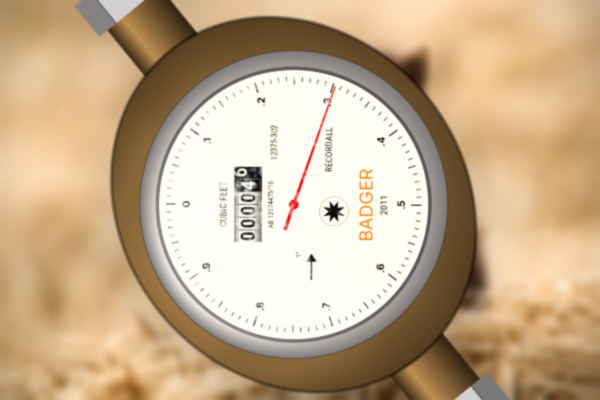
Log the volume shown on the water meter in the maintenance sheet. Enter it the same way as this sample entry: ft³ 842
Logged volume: ft³ 46.30
